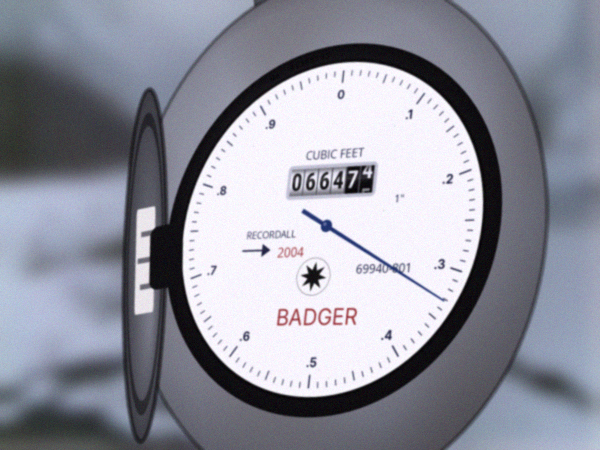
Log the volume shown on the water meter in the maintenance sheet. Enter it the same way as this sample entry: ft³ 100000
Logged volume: ft³ 66474.33
